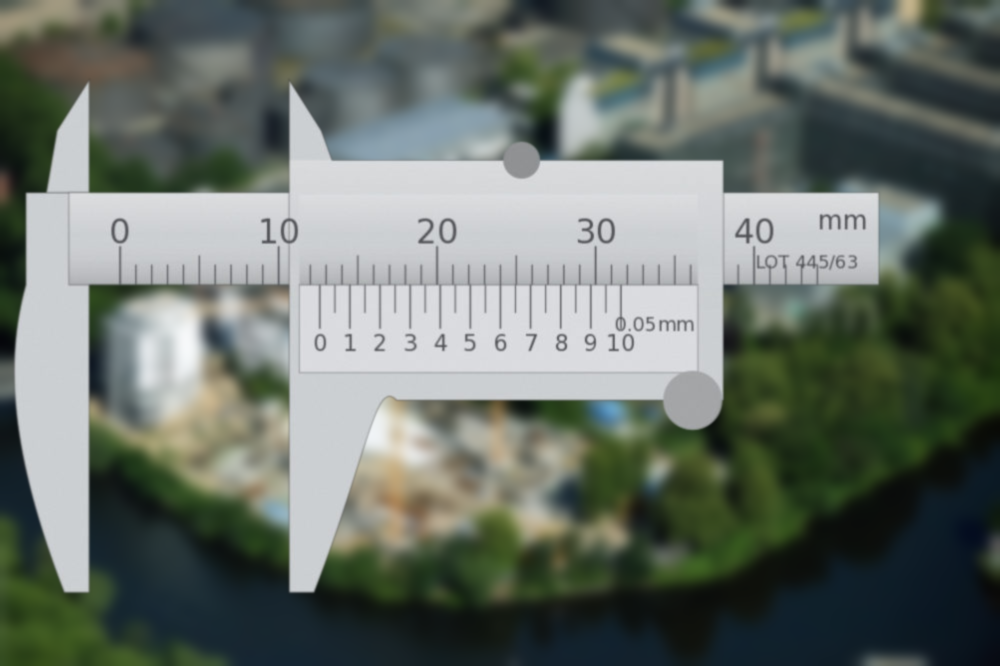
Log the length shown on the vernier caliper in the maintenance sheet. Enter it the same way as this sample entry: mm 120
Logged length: mm 12.6
